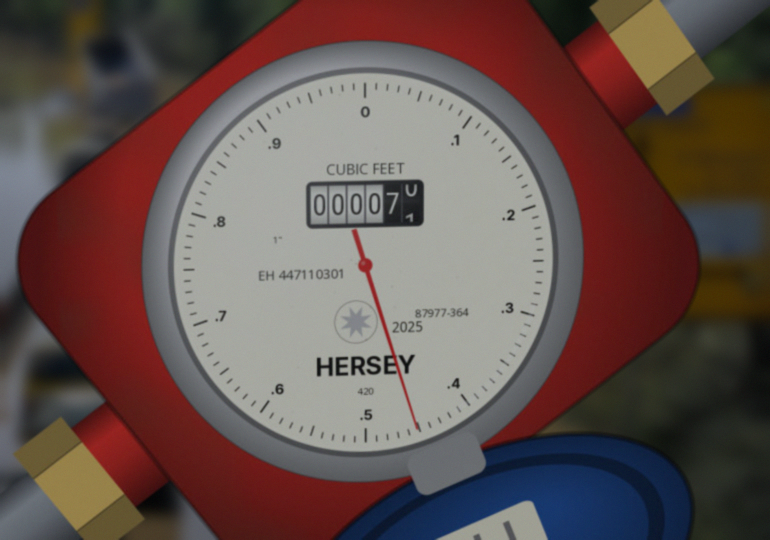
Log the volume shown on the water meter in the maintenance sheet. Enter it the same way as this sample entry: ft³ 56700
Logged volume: ft³ 70.45
